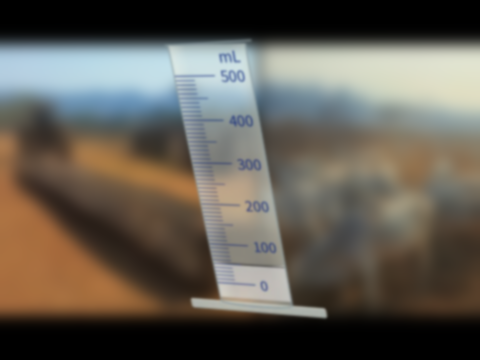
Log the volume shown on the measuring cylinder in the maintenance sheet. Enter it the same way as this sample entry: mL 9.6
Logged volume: mL 50
